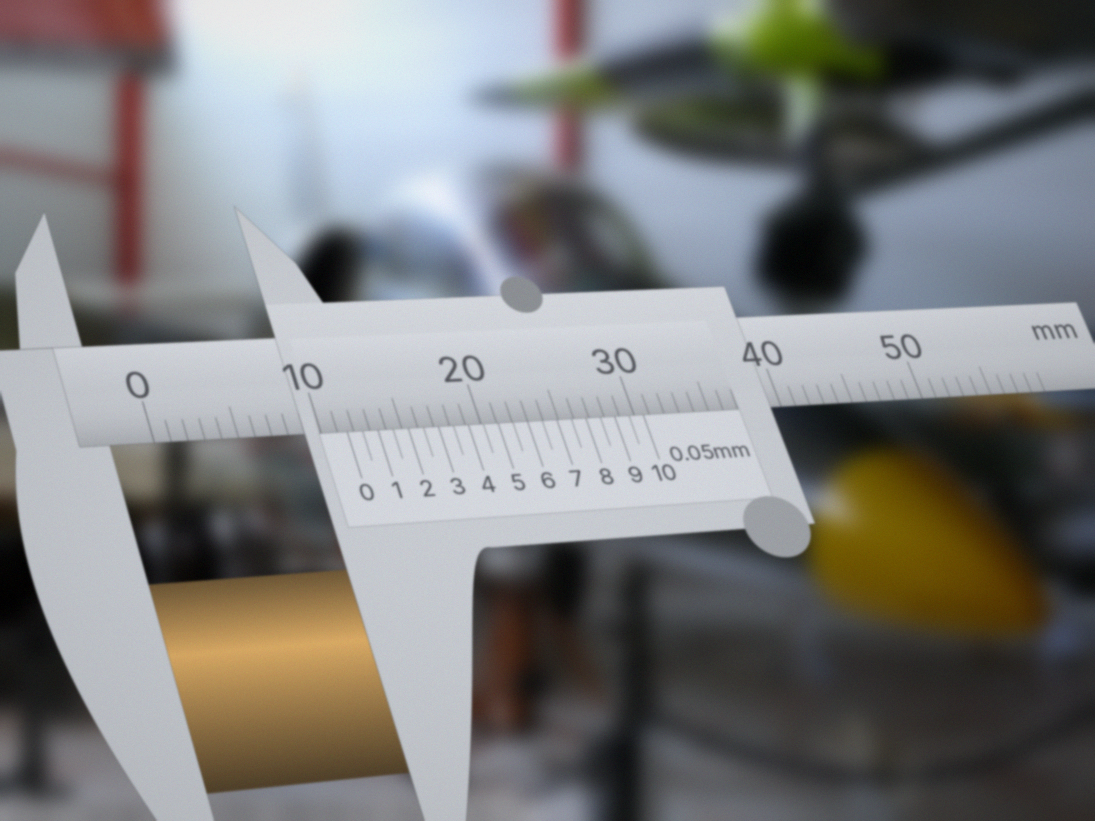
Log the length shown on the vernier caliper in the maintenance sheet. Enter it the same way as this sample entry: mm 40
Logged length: mm 11.6
